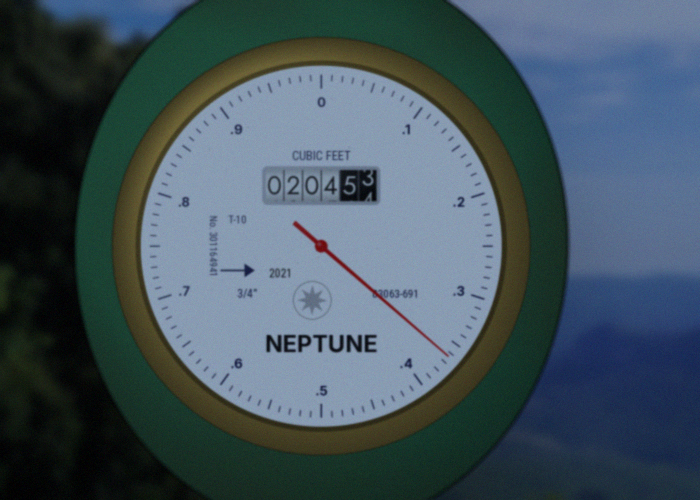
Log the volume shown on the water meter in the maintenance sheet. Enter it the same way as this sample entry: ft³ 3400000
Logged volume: ft³ 20453.36
